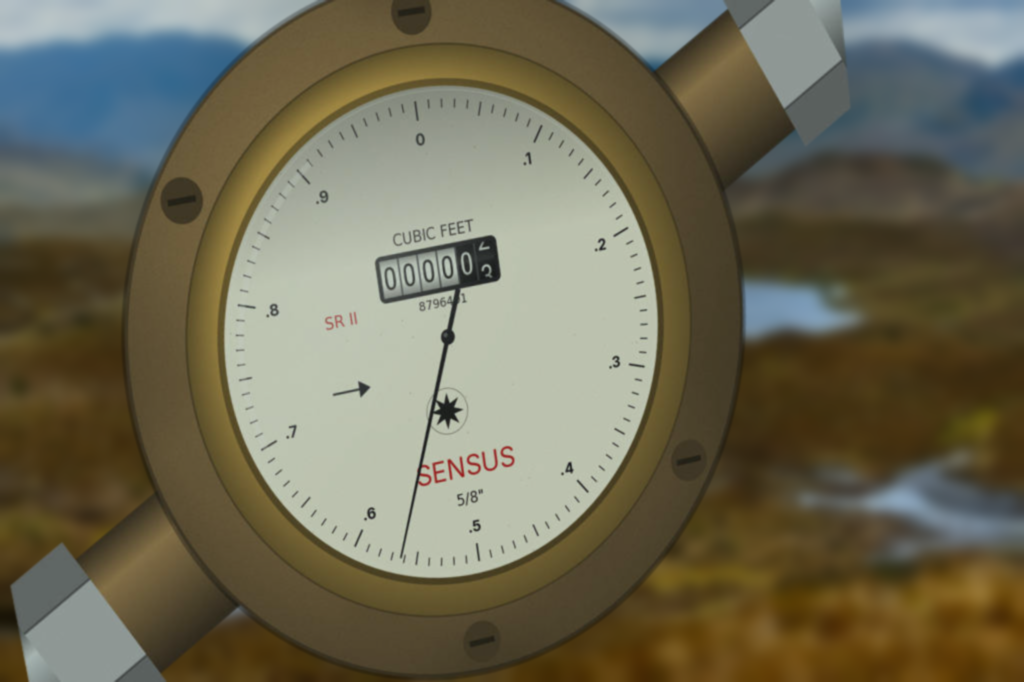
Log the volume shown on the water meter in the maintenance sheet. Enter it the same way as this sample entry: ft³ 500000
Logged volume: ft³ 2.56
